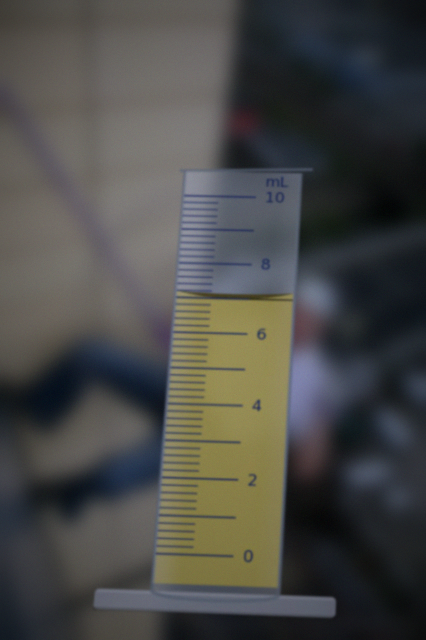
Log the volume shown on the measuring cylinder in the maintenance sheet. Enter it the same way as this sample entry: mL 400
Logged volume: mL 7
